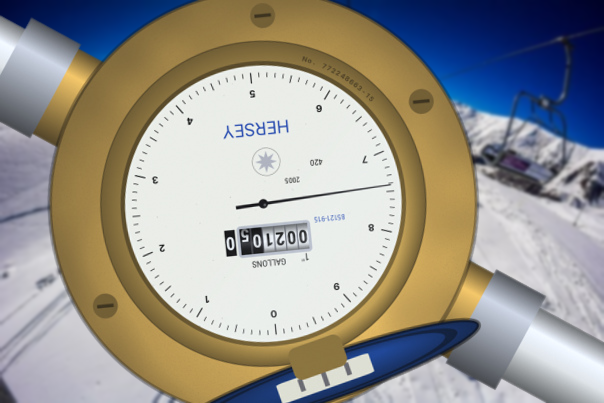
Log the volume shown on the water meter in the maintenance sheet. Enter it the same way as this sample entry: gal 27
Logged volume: gal 21047.4
